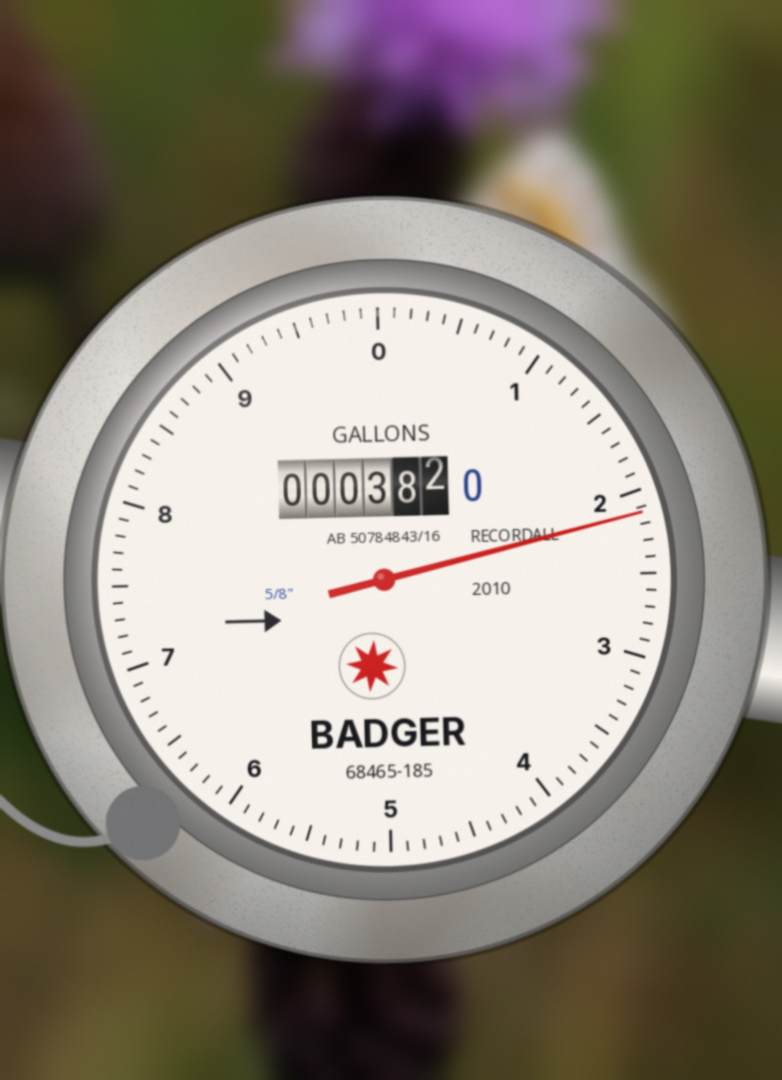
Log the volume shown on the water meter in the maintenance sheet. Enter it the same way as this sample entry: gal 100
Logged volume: gal 3822.1
